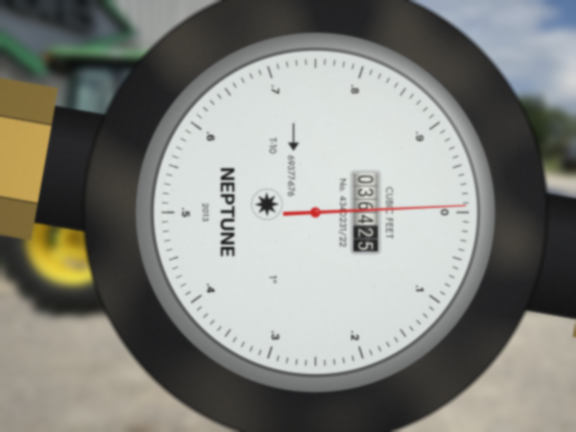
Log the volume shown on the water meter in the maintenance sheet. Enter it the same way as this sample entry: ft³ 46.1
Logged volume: ft³ 36424.99
